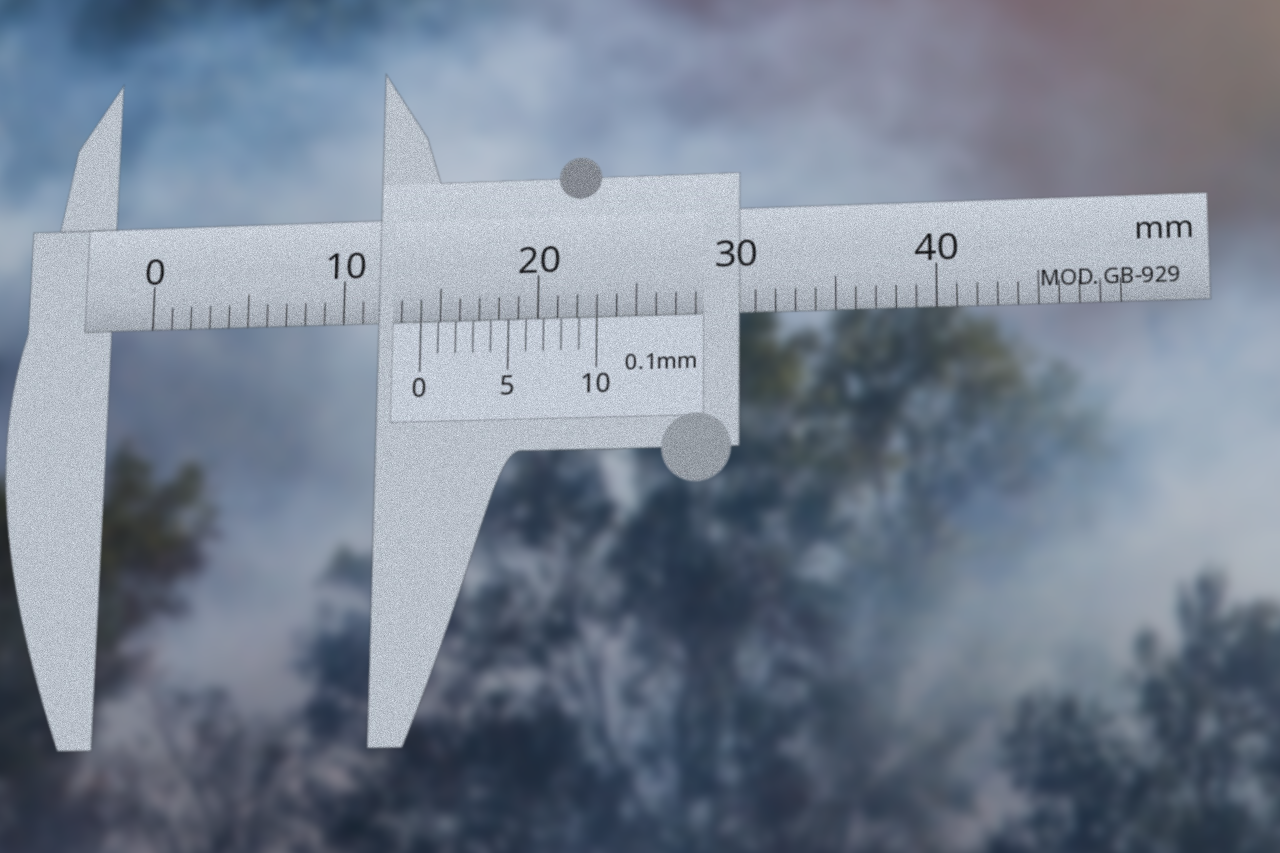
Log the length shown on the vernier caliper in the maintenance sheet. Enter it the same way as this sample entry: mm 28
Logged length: mm 14.0
